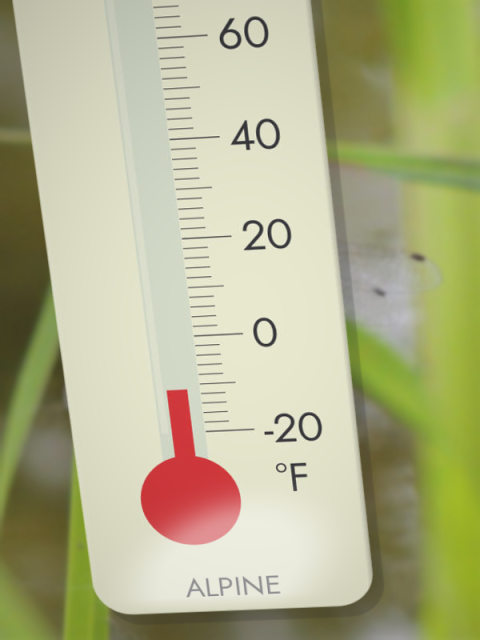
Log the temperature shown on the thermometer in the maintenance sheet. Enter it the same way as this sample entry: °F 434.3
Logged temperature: °F -11
